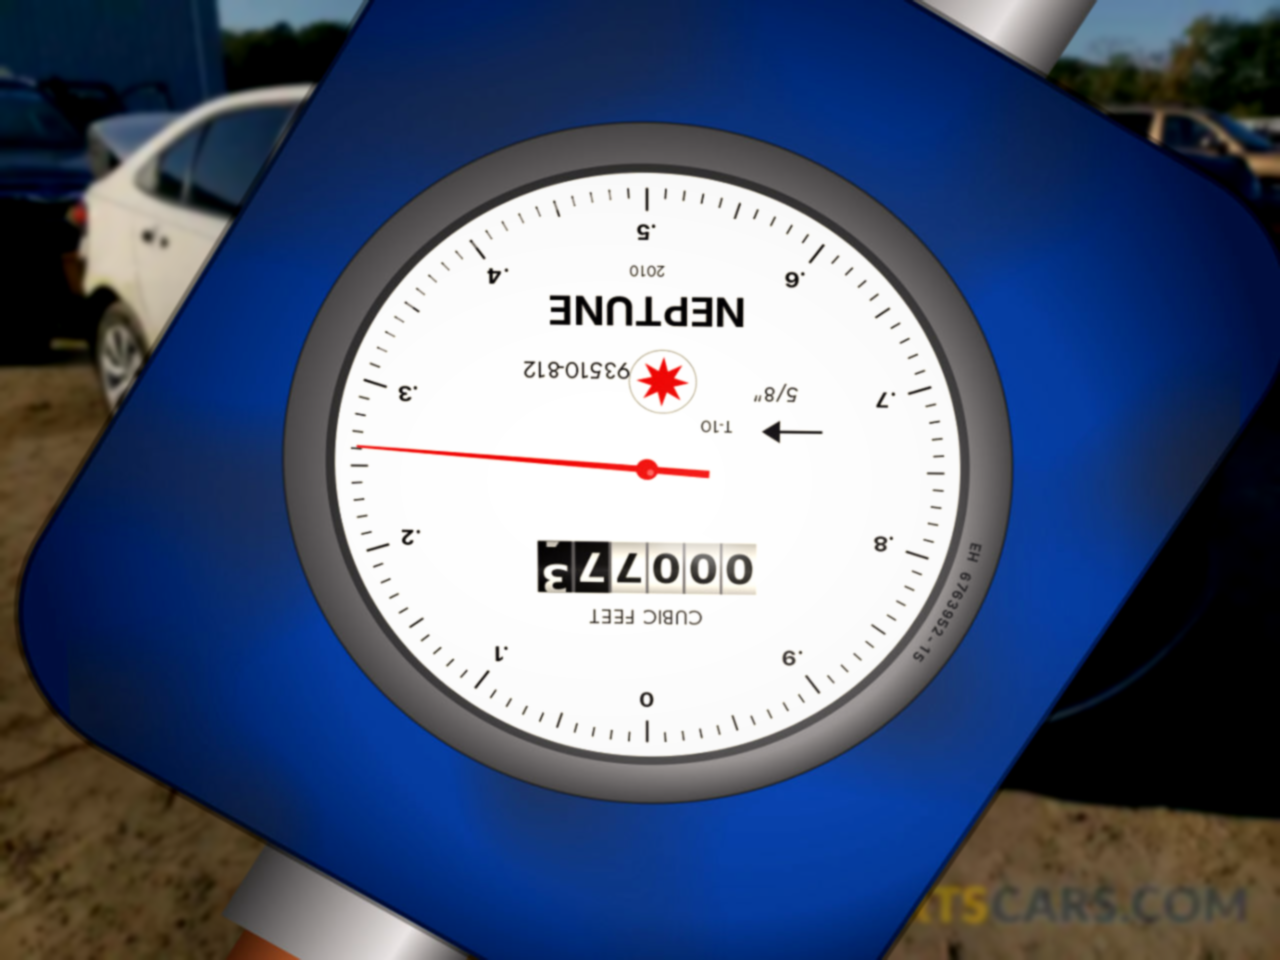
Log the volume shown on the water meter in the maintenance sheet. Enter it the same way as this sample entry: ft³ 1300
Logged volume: ft³ 773.26
